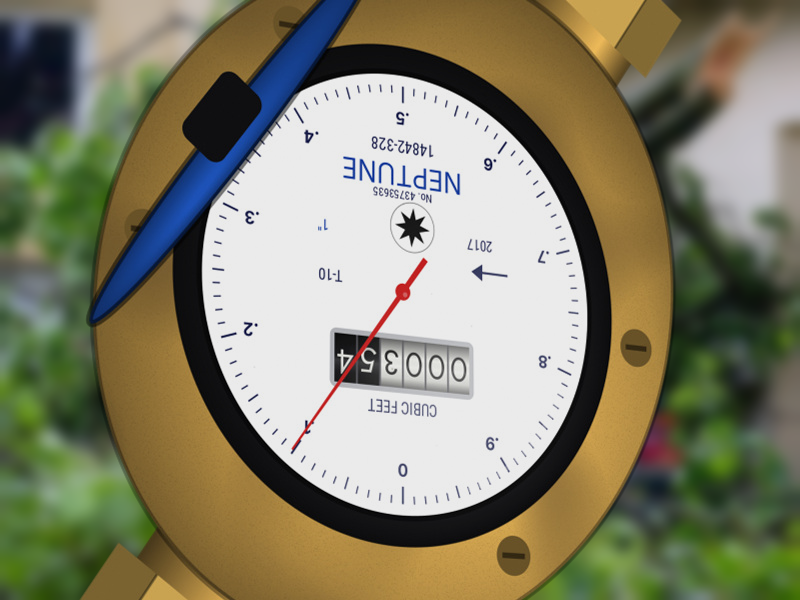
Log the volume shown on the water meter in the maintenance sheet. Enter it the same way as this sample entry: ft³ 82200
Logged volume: ft³ 354.10
